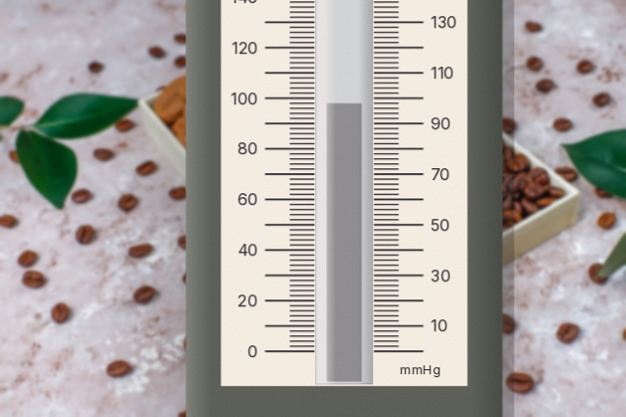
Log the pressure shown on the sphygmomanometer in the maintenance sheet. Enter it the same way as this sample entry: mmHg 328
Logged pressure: mmHg 98
